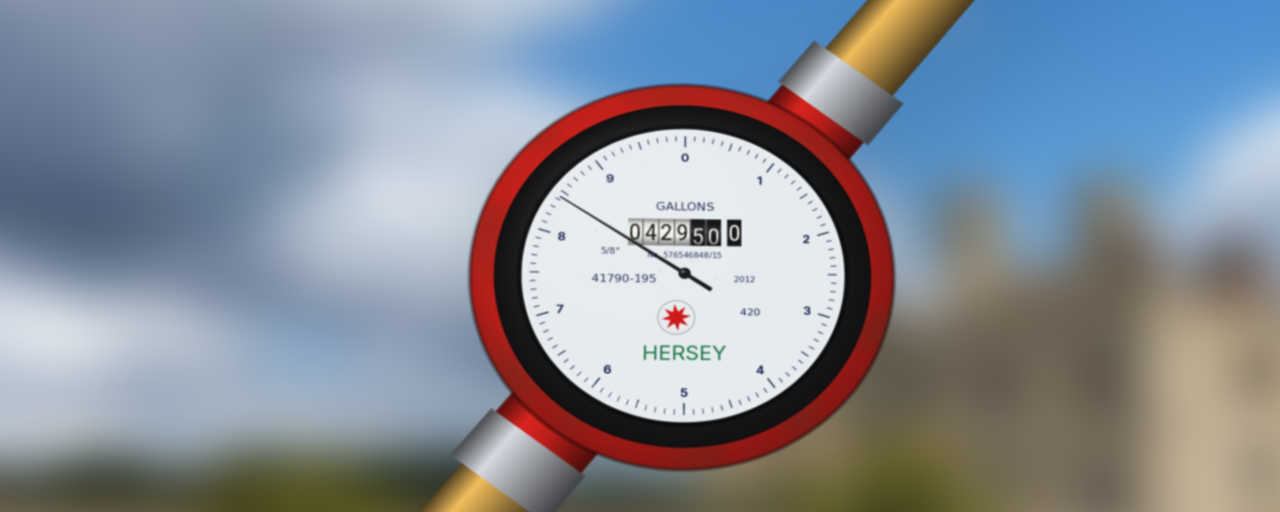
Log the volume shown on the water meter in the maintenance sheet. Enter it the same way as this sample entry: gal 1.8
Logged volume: gal 429498.4
